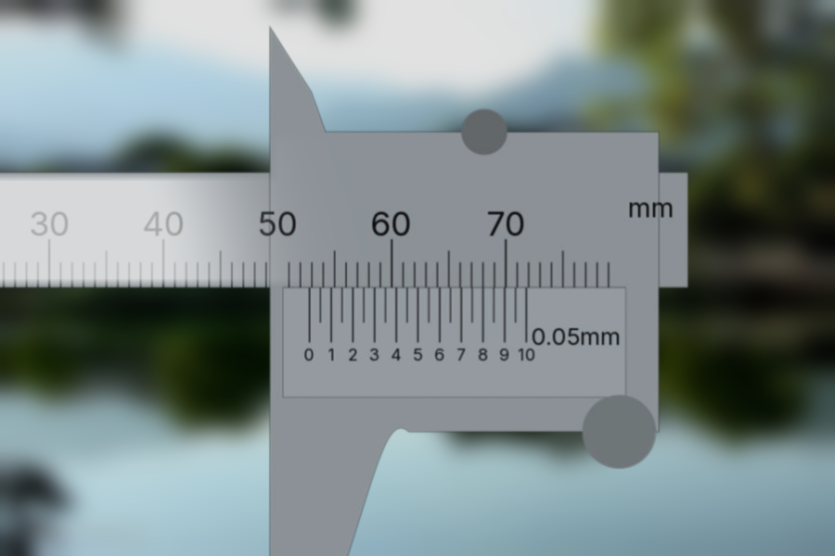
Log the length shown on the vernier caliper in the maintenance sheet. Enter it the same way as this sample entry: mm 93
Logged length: mm 52.8
